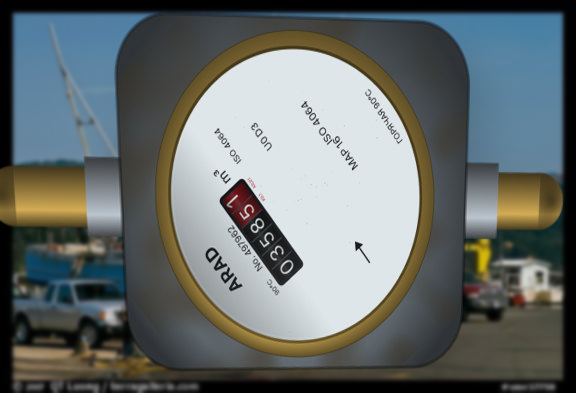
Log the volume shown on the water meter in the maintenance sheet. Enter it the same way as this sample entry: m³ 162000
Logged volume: m³ 358.51
